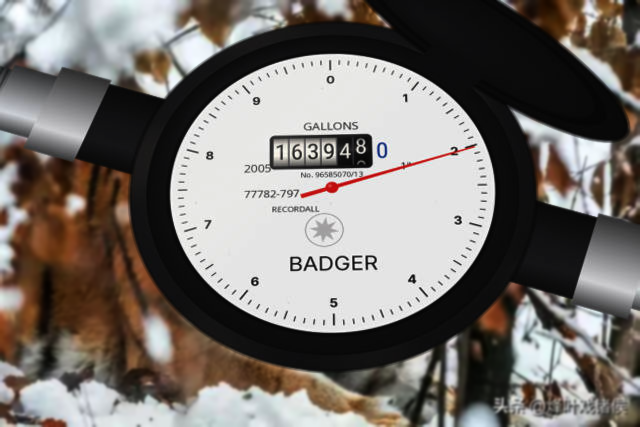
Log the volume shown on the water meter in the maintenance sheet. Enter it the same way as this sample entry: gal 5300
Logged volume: gal 1639482.0
